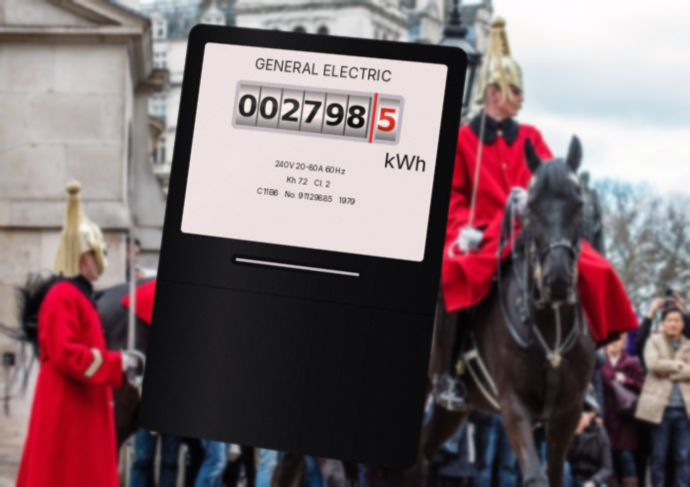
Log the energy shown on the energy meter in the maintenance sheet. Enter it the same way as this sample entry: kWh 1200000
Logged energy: kWh 2798.5
